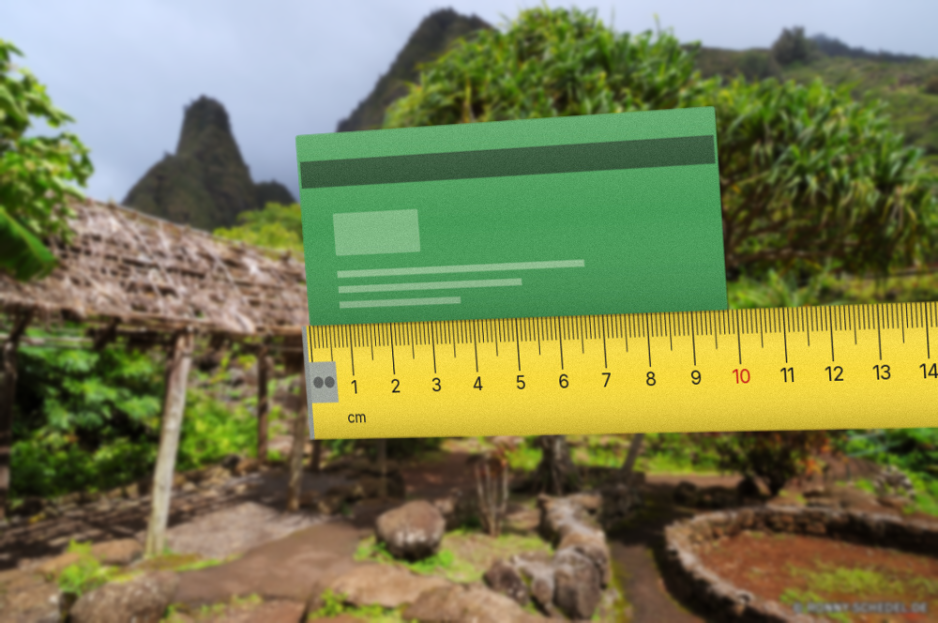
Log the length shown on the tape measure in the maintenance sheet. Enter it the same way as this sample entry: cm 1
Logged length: cm 9.8
